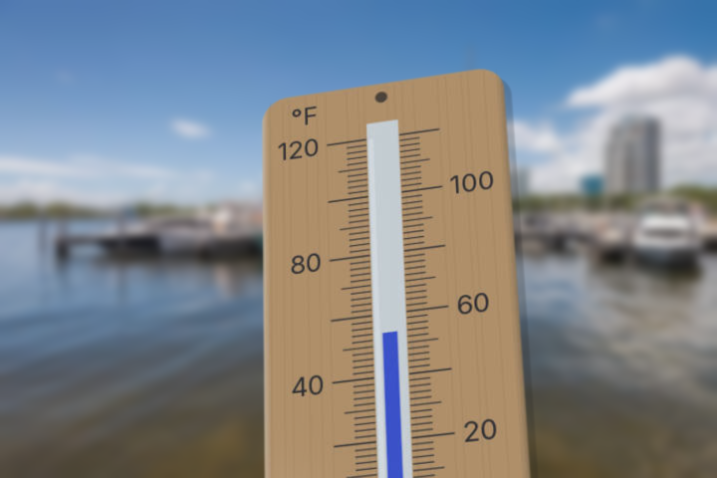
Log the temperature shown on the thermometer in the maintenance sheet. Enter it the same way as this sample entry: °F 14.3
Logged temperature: °F 54
